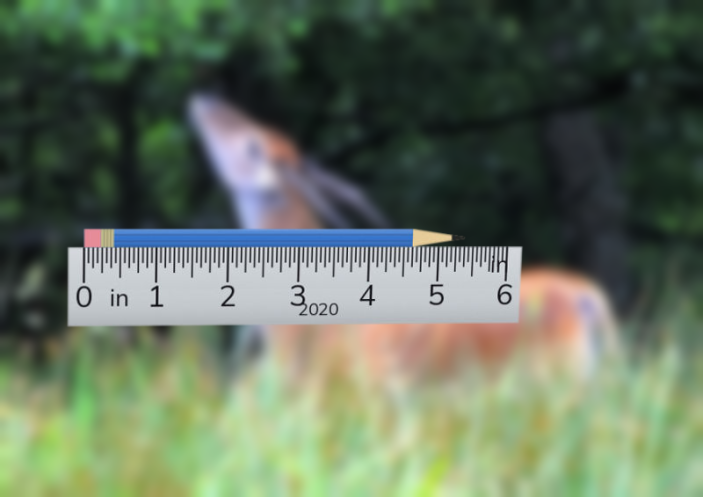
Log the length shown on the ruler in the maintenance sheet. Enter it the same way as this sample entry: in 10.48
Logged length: in 5.375
